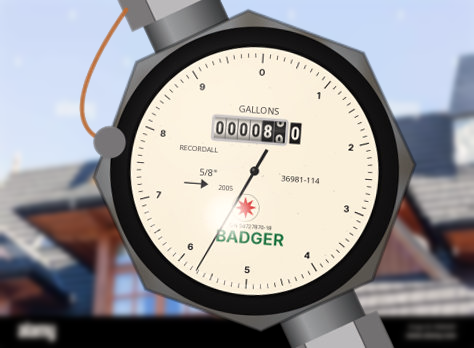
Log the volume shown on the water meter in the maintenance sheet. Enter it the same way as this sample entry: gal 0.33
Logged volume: gal 885.7
